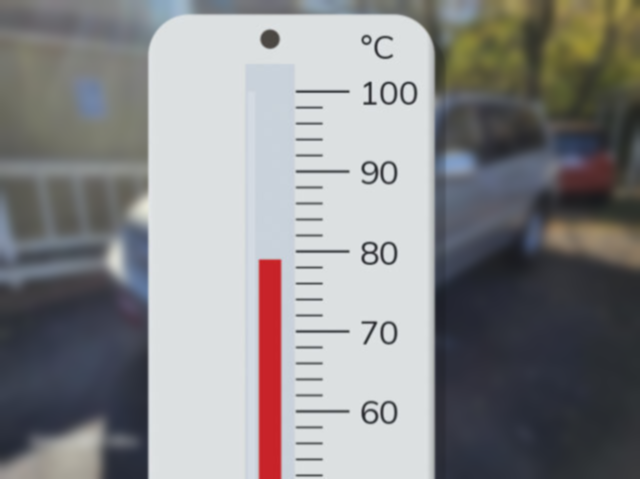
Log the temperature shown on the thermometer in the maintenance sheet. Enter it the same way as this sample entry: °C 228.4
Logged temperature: °C 79
